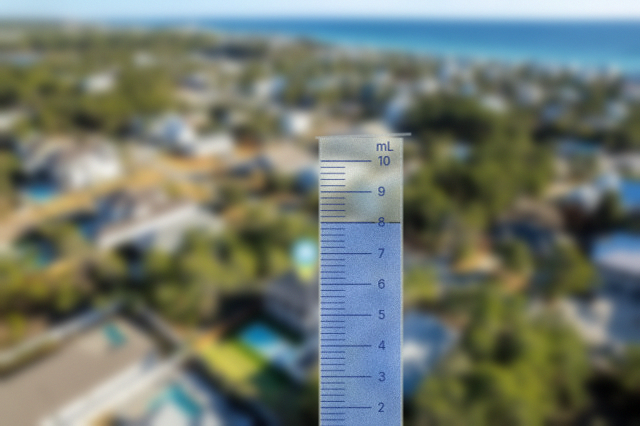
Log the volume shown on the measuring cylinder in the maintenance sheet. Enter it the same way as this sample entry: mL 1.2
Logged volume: mL 8
